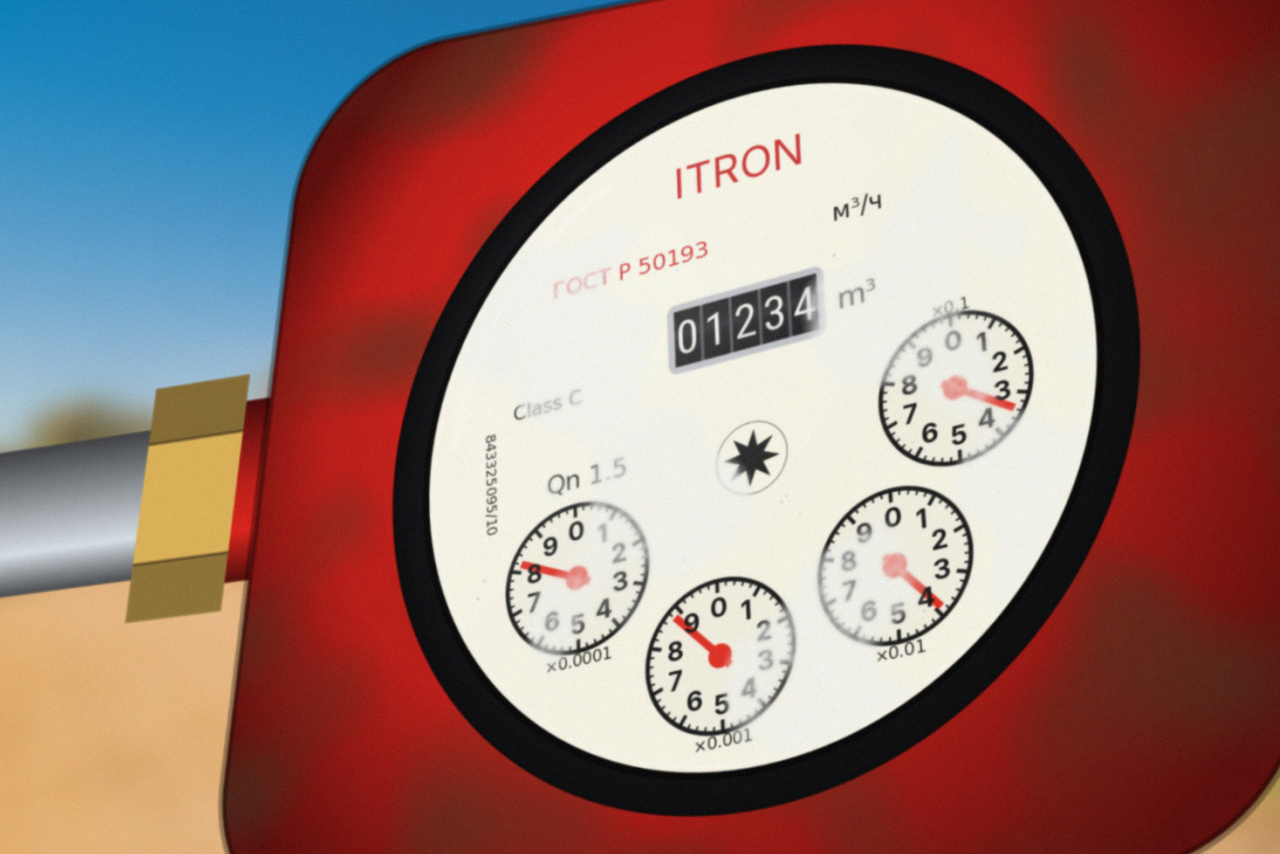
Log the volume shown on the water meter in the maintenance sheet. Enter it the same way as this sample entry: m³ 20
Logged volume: m³ 1234.3388
